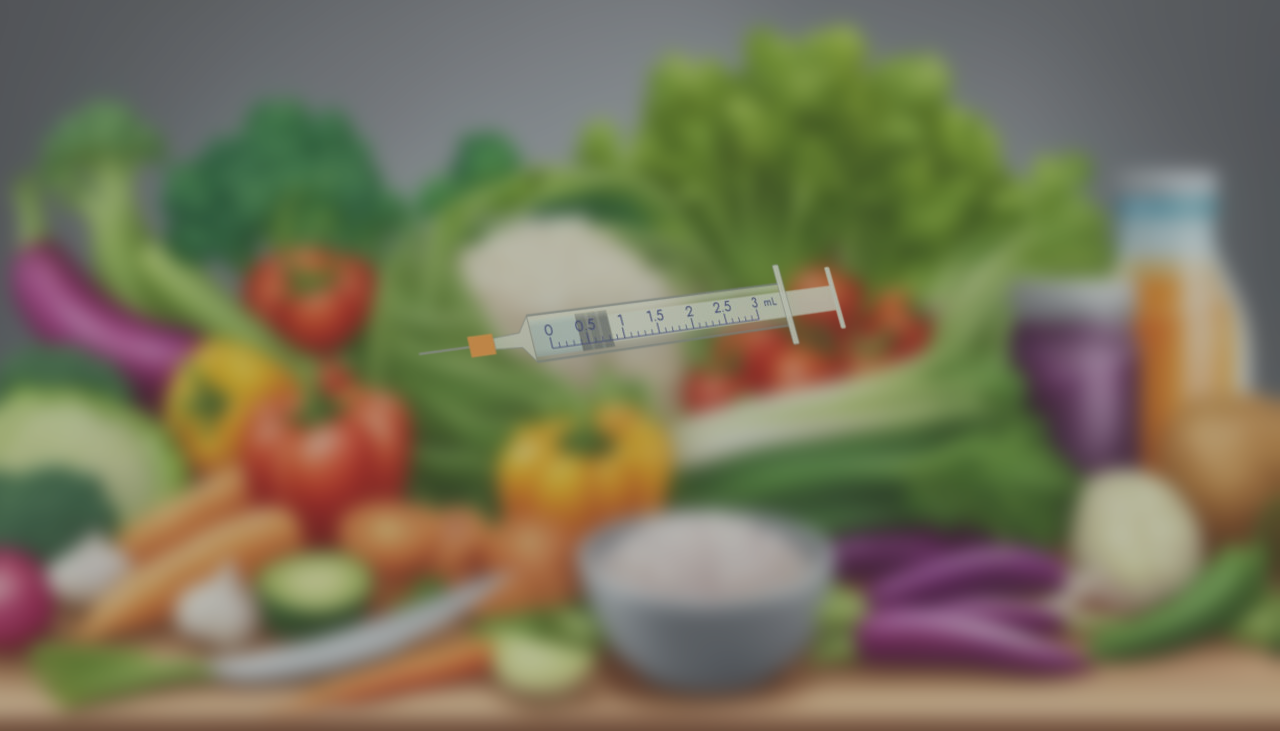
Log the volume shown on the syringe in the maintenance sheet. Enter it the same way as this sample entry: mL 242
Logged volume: mL 0.4
